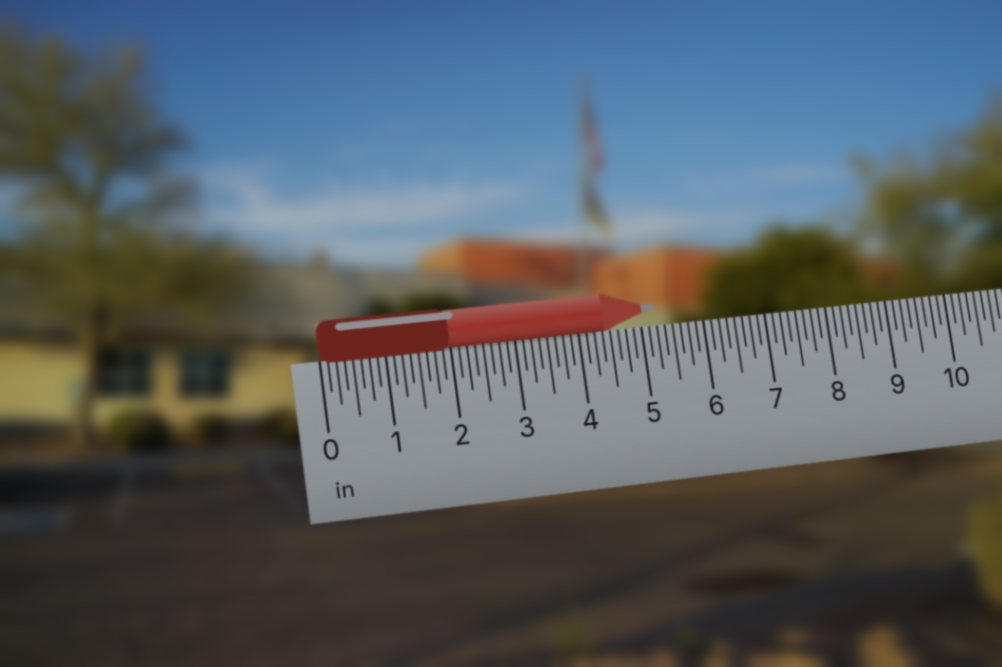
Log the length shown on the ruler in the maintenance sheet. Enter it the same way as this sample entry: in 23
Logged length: in 5.25
